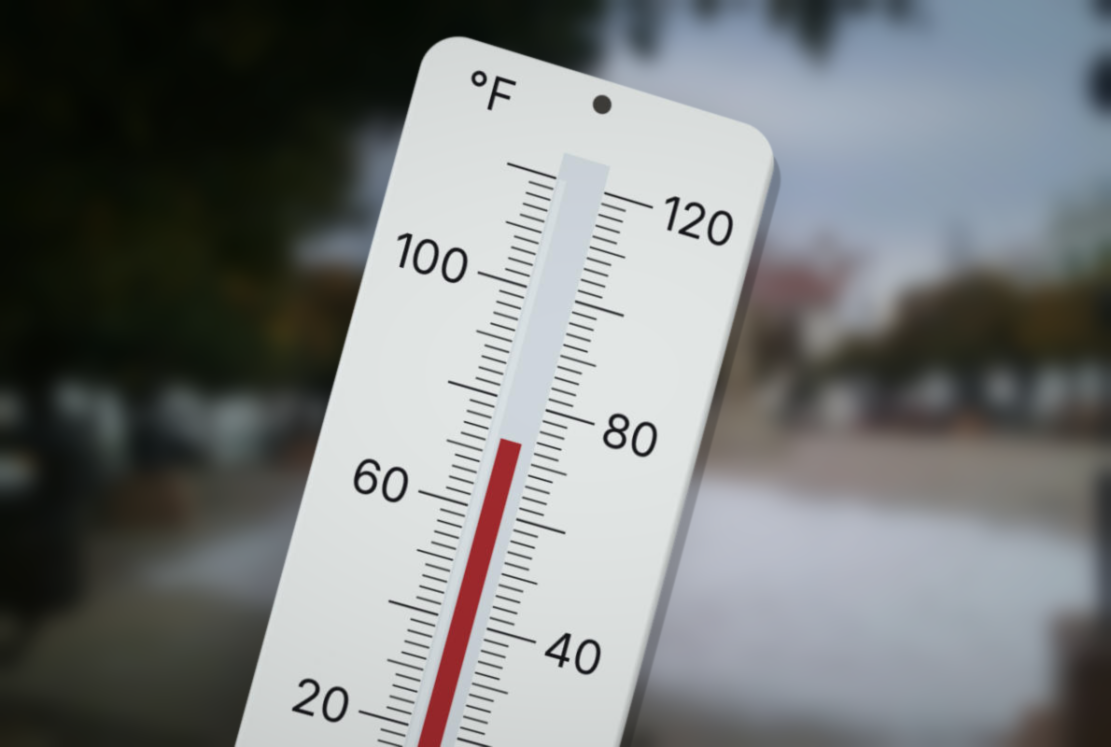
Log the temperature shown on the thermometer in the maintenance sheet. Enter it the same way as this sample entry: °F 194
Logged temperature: °F 73
